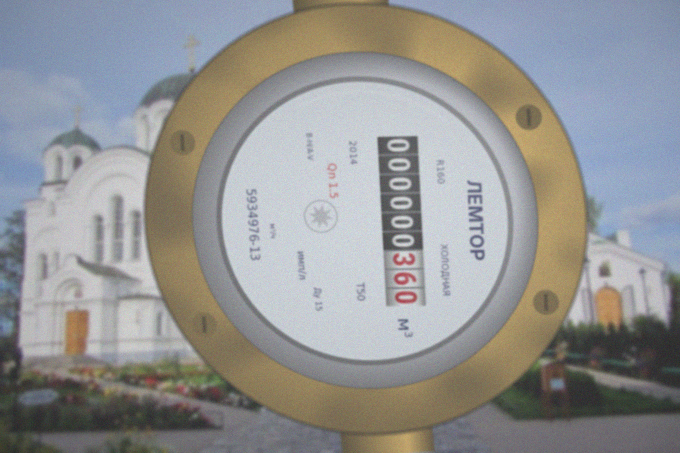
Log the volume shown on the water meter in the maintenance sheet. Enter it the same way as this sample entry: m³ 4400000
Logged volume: m³ 0.360
